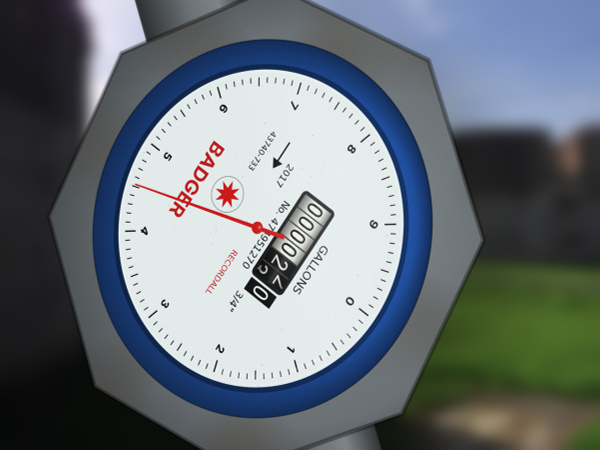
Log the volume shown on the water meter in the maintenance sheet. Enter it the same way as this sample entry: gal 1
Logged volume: gal 224.5
